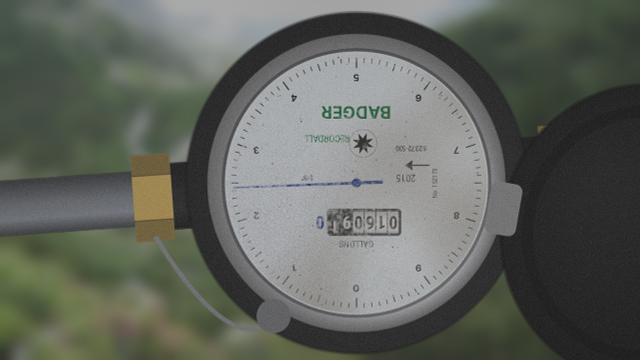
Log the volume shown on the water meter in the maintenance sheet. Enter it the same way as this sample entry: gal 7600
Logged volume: gal 160912.4
